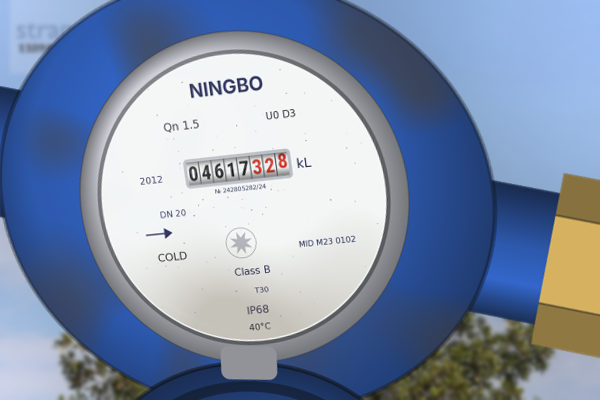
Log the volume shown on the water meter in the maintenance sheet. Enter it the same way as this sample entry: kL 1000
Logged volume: kL 4617.328
